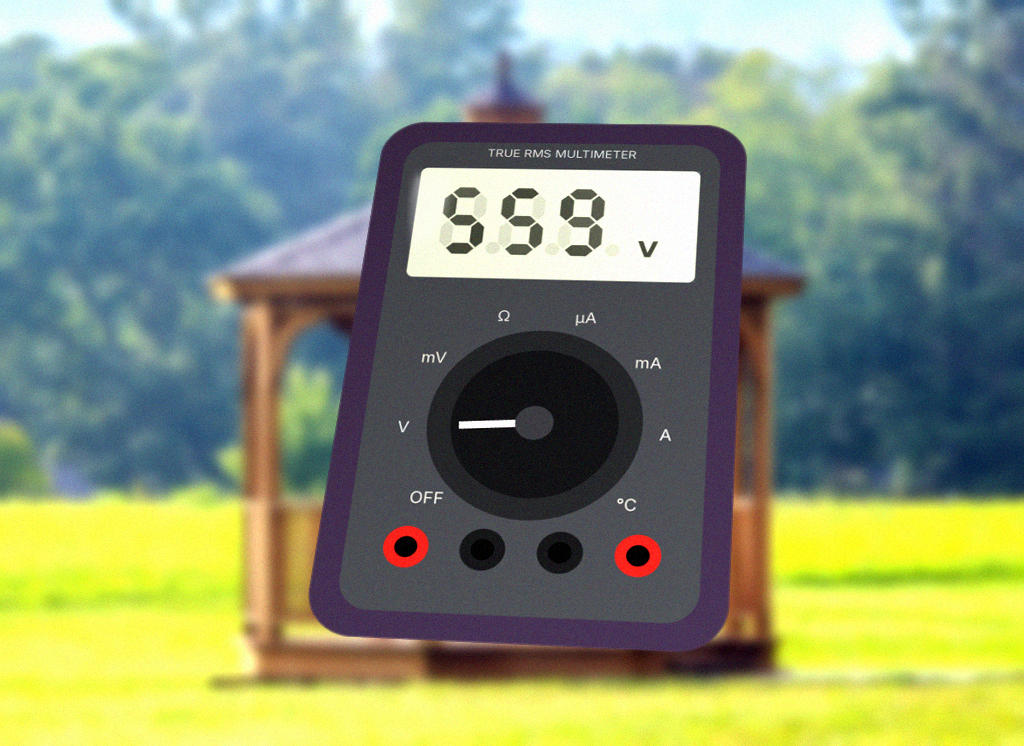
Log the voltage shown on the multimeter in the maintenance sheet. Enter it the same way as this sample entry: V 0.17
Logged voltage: V 559
